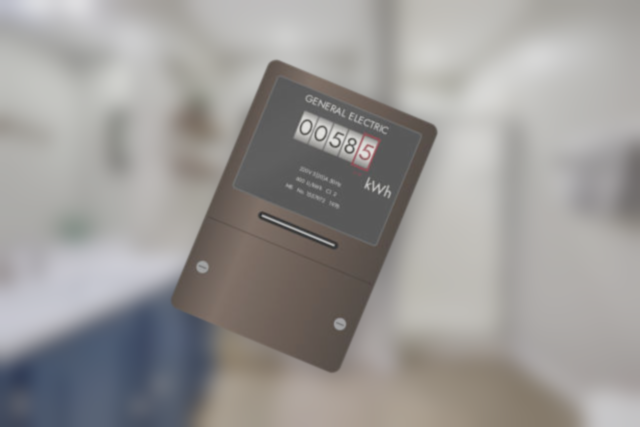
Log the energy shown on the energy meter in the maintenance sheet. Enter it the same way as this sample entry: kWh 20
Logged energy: kWh 58.5
